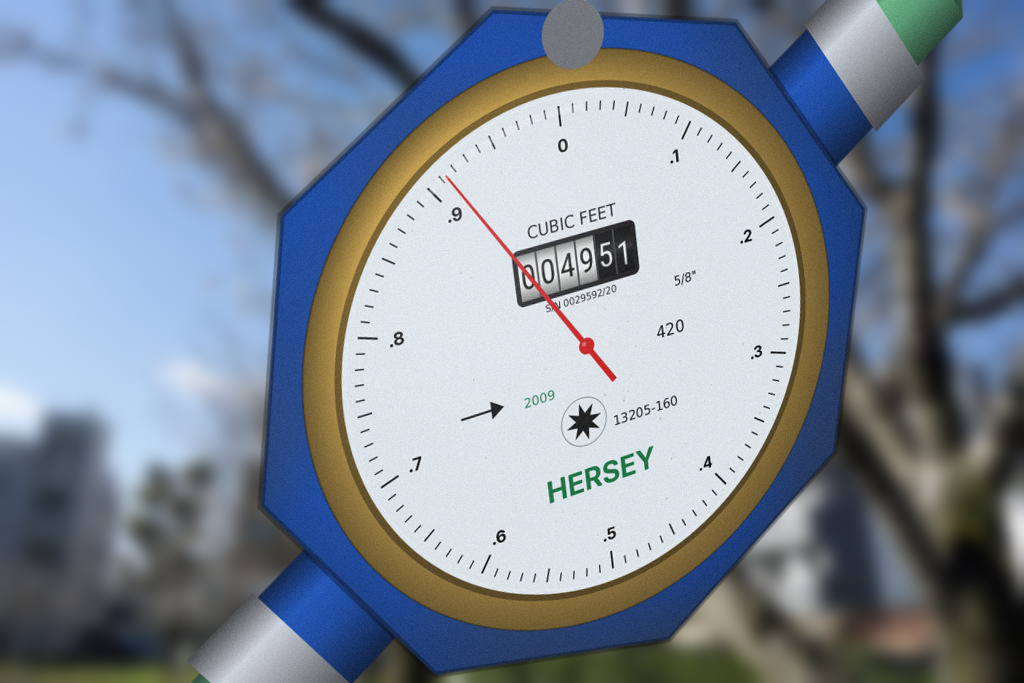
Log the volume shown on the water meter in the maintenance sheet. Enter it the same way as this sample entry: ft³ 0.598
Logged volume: ft³ 4950.91
